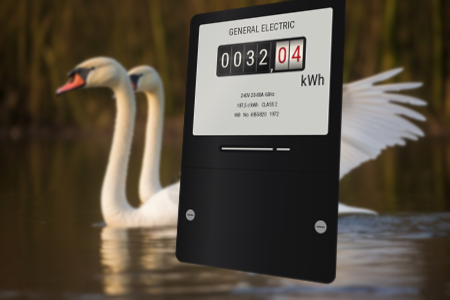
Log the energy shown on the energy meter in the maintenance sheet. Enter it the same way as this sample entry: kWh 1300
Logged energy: kWh 32.04
